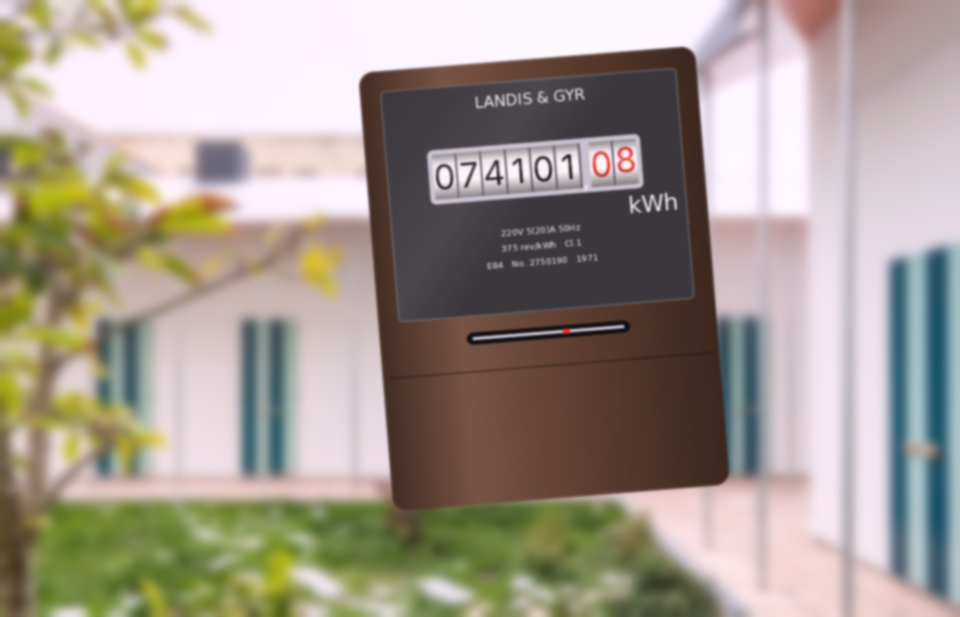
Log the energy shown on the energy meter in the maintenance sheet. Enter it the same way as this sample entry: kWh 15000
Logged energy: kWh 74101.08
